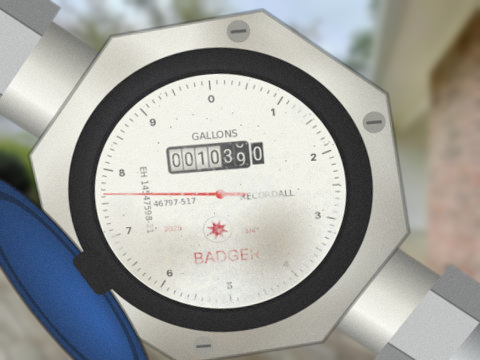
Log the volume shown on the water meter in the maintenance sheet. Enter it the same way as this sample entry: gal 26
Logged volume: gal 10387.6
